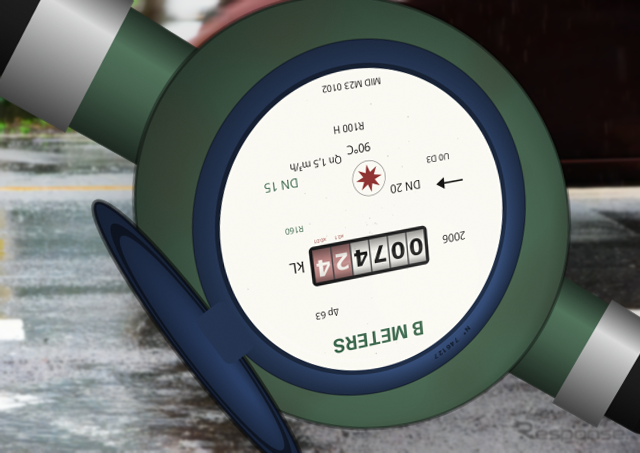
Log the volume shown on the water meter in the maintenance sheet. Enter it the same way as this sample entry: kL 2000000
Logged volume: kL 74.24
